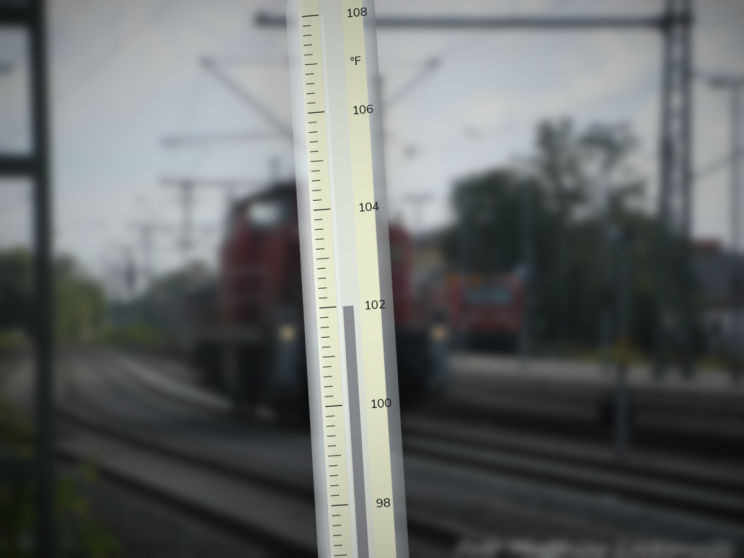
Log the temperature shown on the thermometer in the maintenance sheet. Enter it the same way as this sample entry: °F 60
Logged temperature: °F 102
